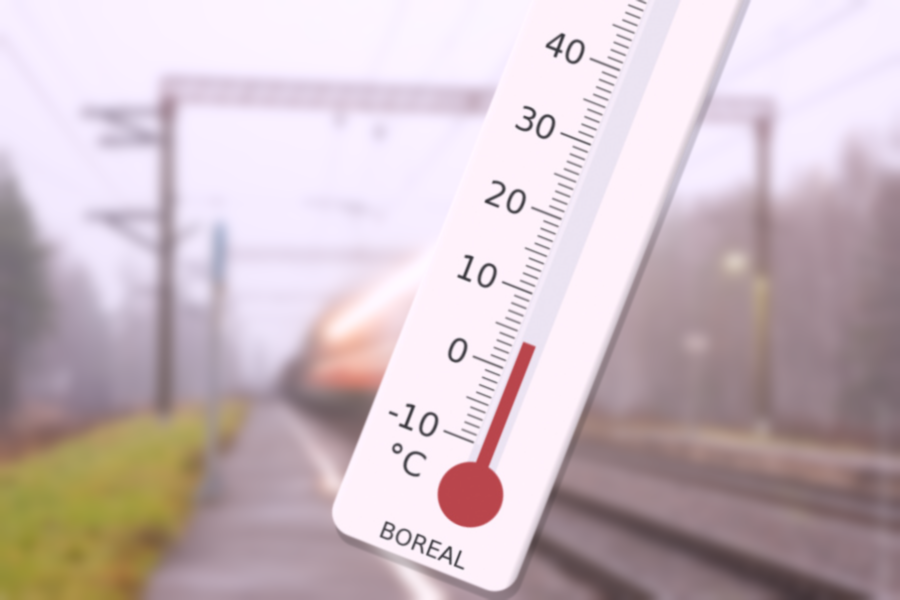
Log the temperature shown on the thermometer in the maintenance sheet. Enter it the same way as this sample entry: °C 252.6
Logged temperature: °C 4
